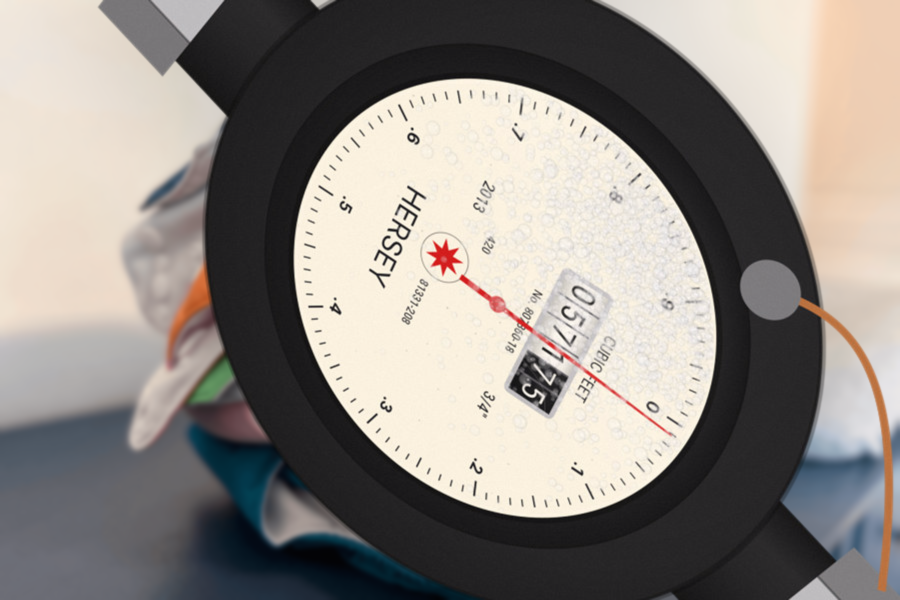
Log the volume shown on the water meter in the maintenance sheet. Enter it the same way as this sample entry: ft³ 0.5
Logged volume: ft³ 57175.01
